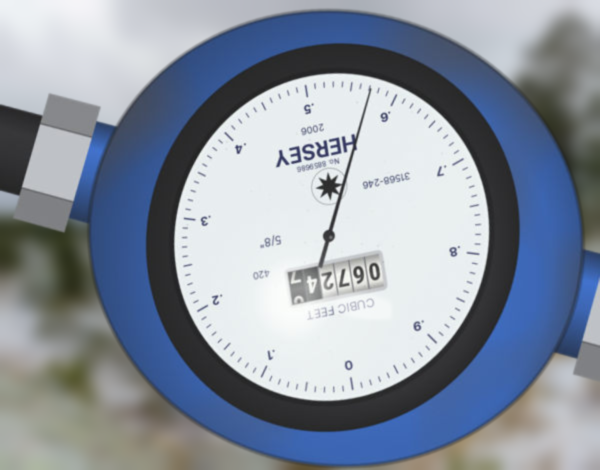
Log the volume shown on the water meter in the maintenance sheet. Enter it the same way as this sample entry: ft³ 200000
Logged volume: ft³ 67246.57
